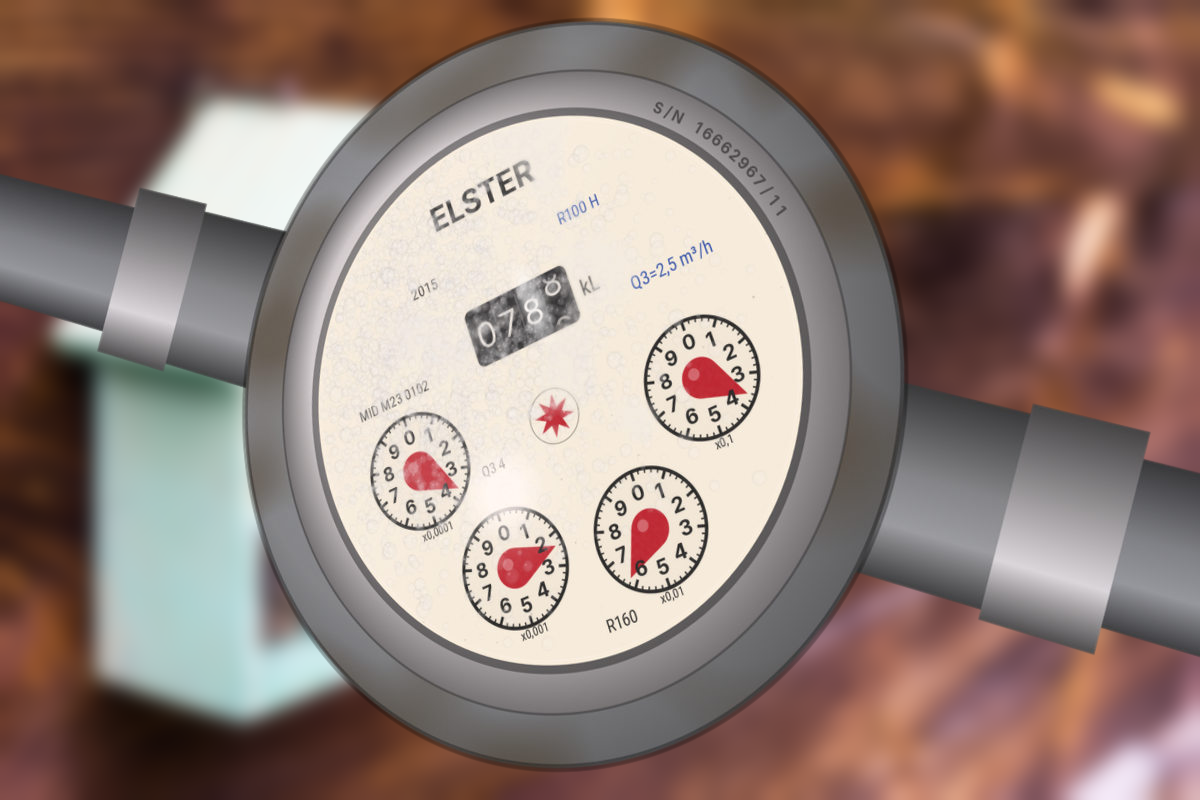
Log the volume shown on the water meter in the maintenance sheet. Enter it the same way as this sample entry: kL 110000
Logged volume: kL 788.3623
